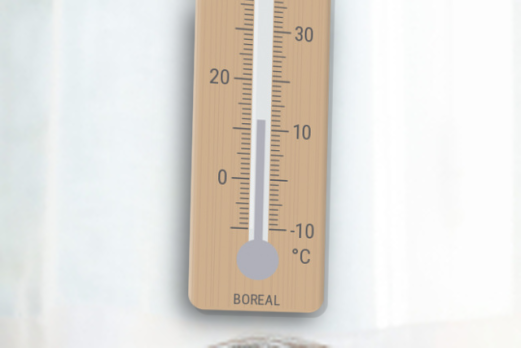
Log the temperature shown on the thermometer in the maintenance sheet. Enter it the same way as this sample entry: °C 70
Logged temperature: °C 12
